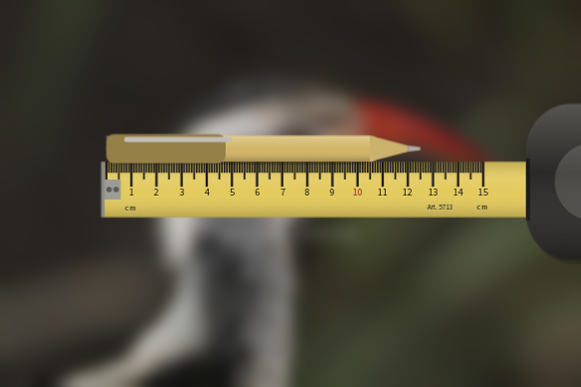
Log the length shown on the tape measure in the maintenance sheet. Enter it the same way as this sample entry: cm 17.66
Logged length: cm 12.5
